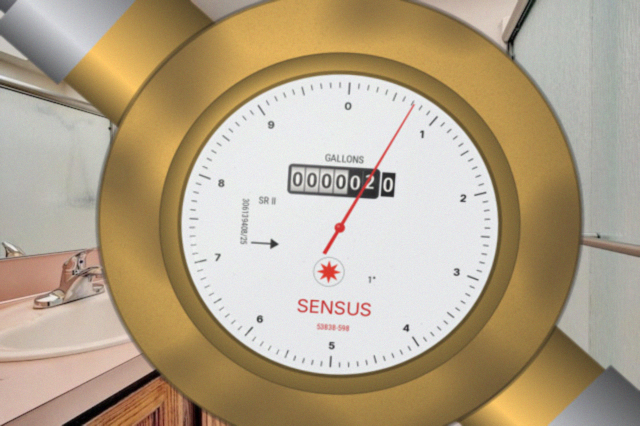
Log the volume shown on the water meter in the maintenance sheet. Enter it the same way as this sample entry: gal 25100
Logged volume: gal 20.7
